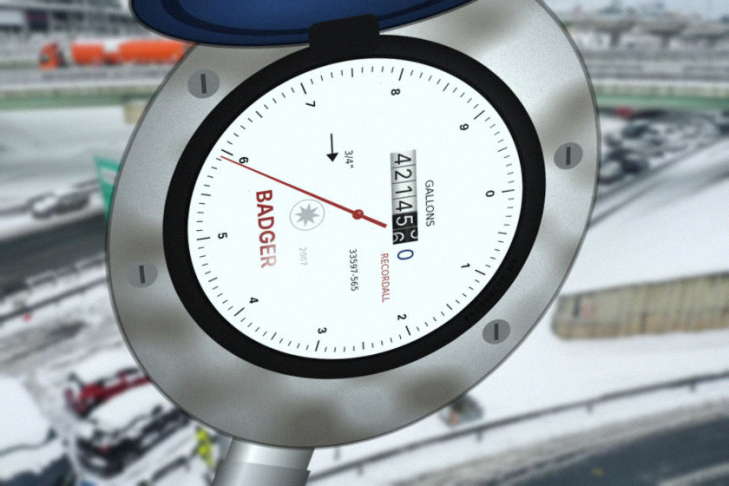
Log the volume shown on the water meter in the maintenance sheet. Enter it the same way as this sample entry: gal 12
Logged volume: gal 4214555.9
